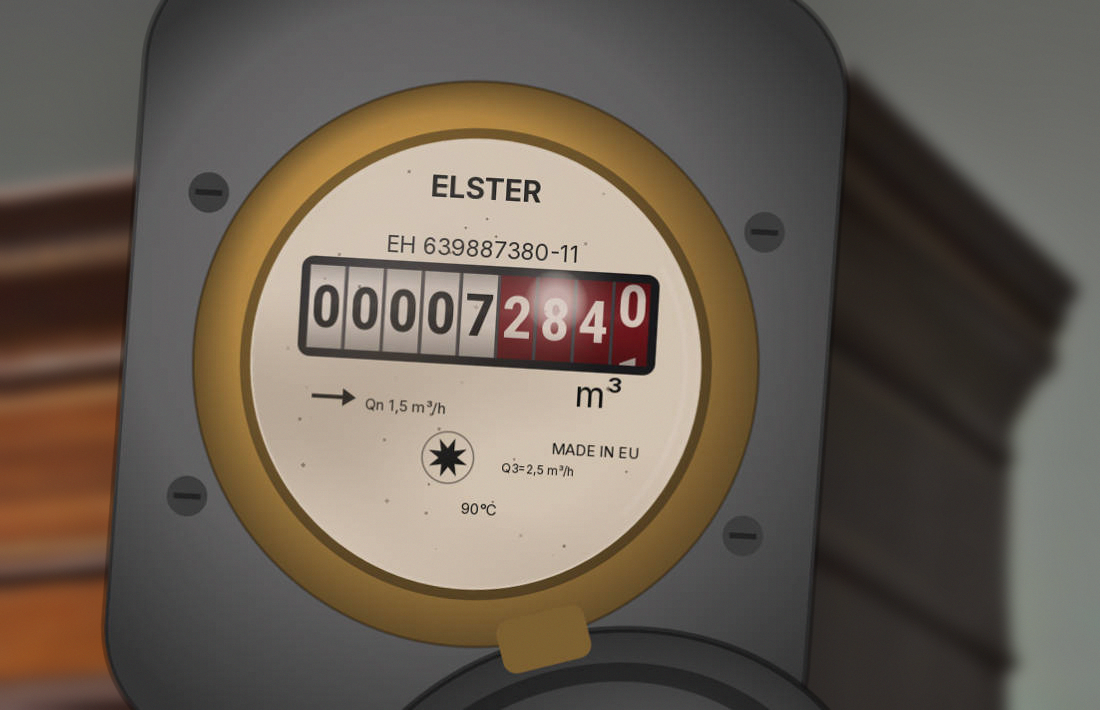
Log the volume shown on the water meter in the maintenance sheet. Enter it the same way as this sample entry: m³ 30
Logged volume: m³ 7.2840
